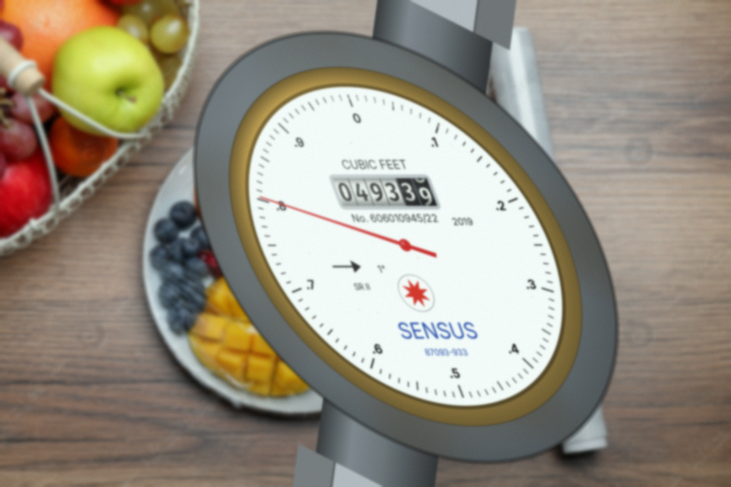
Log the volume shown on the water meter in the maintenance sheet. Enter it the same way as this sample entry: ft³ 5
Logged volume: ft³ 49338.80
